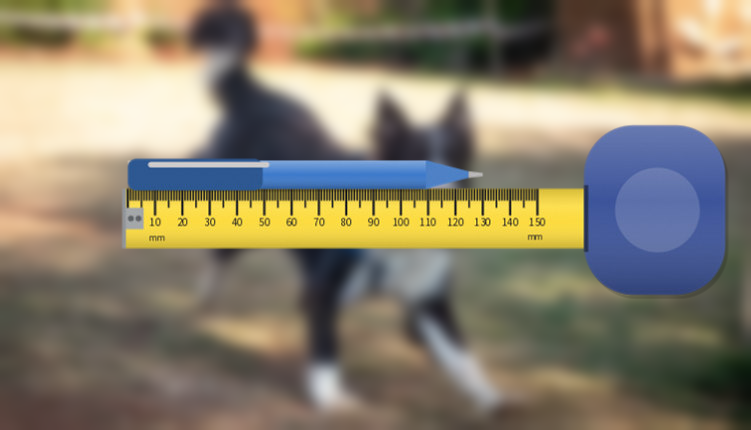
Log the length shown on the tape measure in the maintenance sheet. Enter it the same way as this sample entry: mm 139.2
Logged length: mm 130
